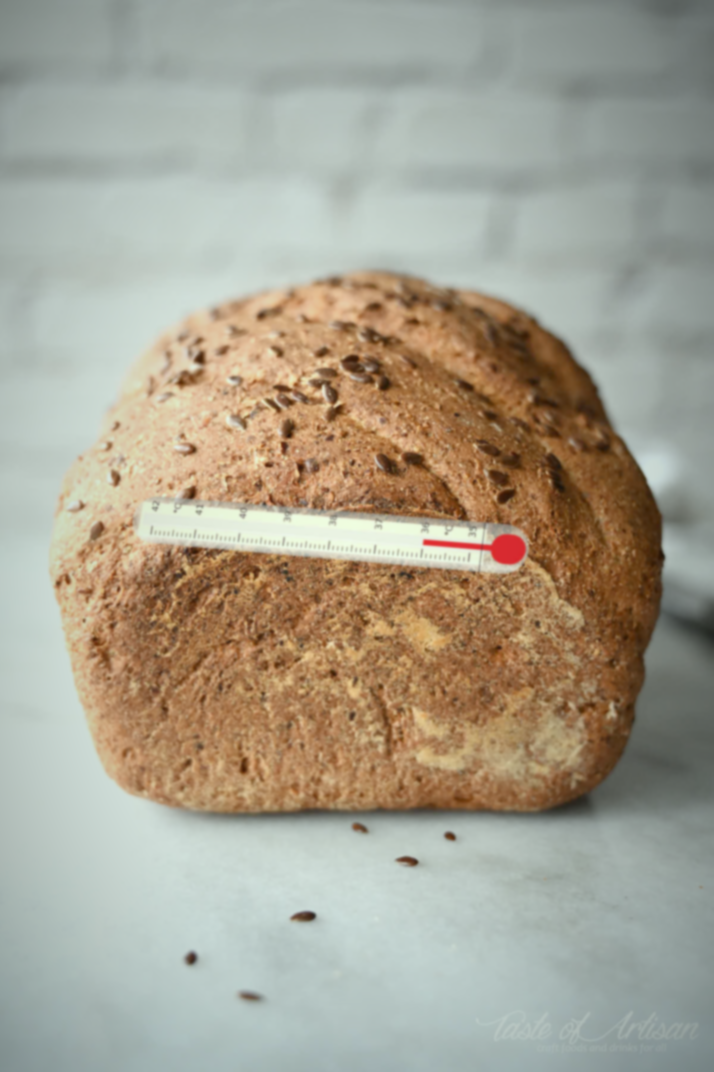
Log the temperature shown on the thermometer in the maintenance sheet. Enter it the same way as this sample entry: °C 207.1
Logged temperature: °C 36
